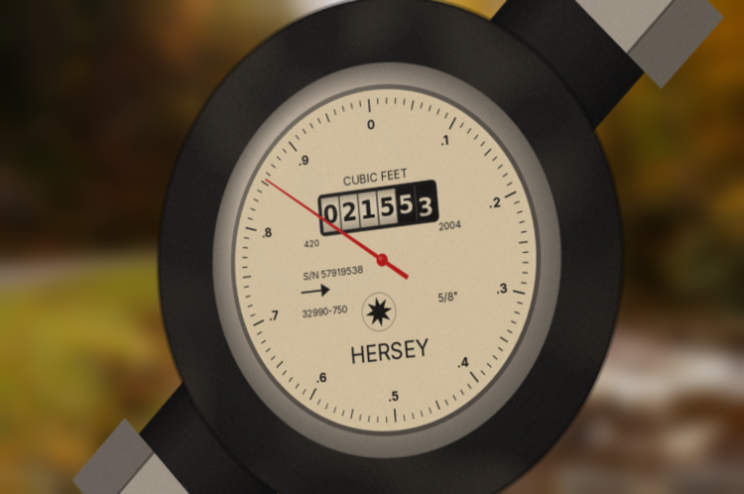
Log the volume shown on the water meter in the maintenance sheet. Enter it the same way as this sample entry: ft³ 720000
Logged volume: ft³ 21552.85
